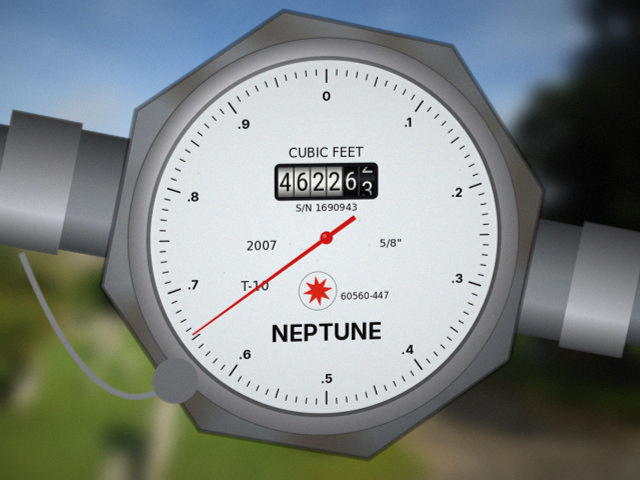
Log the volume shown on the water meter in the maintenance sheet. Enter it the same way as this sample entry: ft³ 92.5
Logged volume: ft³ 462262.65
